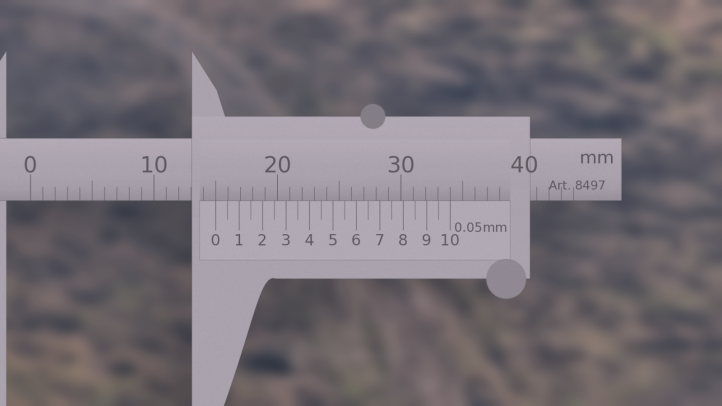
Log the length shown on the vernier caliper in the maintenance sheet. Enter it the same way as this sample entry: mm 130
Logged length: mm 15.0
